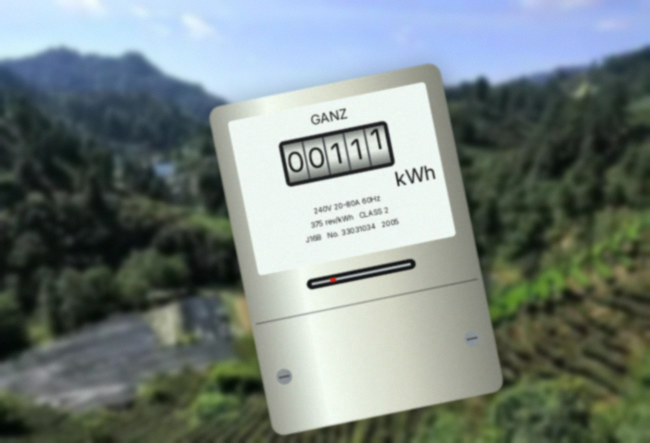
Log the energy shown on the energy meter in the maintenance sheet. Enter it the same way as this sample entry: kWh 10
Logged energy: kWh 111
